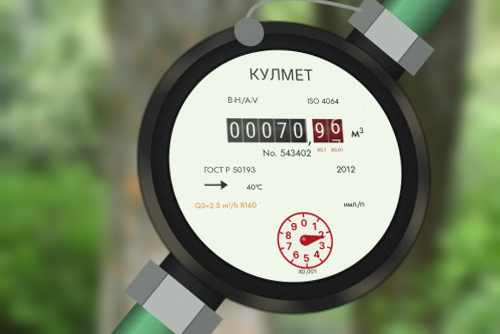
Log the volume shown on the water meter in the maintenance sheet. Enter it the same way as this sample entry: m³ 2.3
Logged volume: m³ 70.962
